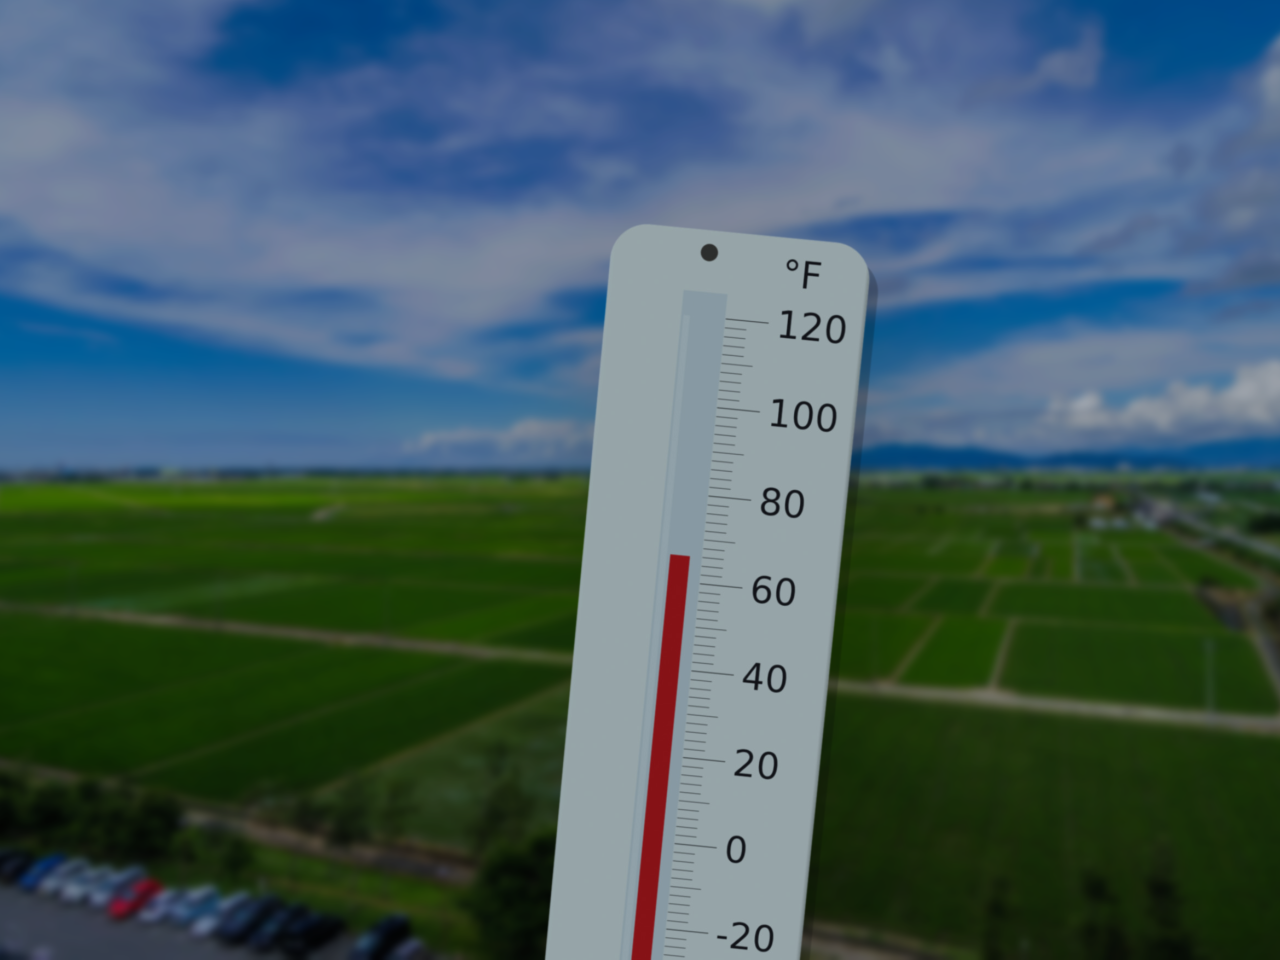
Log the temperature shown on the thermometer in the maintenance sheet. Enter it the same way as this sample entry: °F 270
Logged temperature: °F 66
